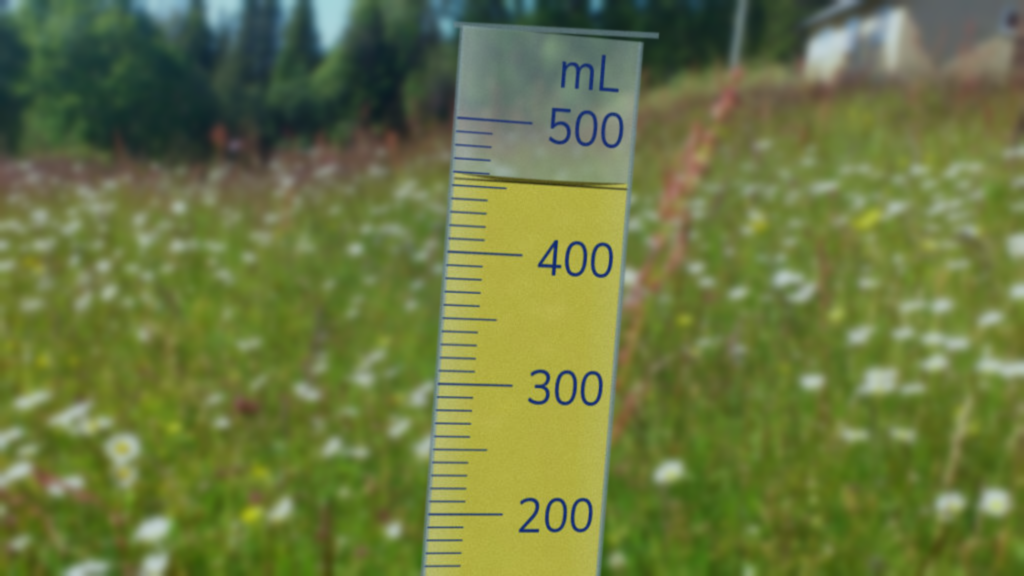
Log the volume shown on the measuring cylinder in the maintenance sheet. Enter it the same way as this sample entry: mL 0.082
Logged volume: mL 455
